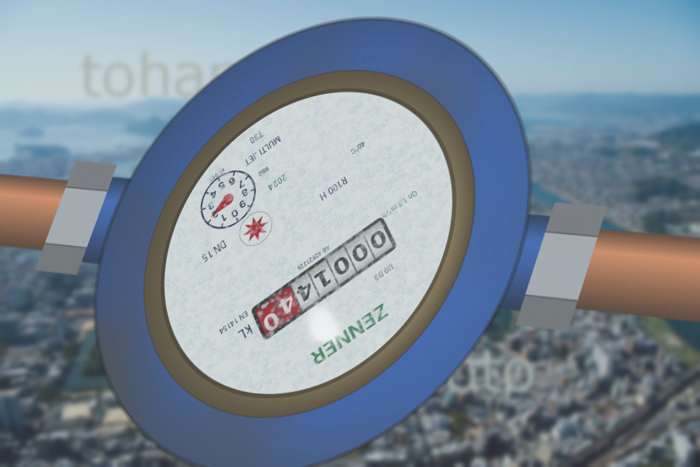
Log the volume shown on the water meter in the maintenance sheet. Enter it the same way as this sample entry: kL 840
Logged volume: kL 14.402
